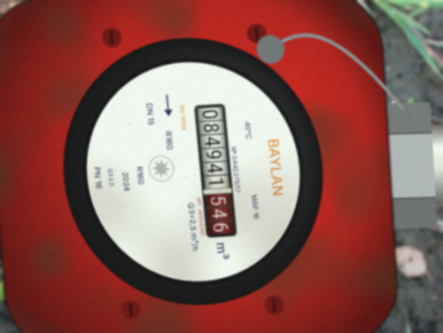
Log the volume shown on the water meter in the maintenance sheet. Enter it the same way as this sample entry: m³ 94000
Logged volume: m³ 84941.546
